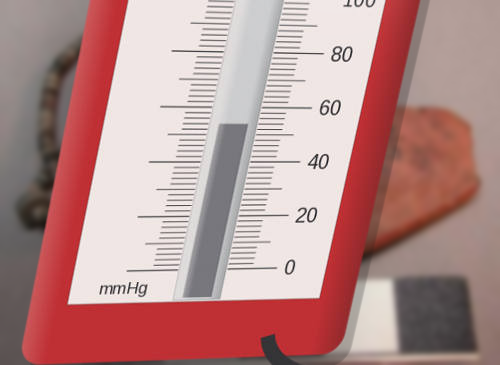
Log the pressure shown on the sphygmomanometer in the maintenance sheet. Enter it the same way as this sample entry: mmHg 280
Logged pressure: mmHg 54
